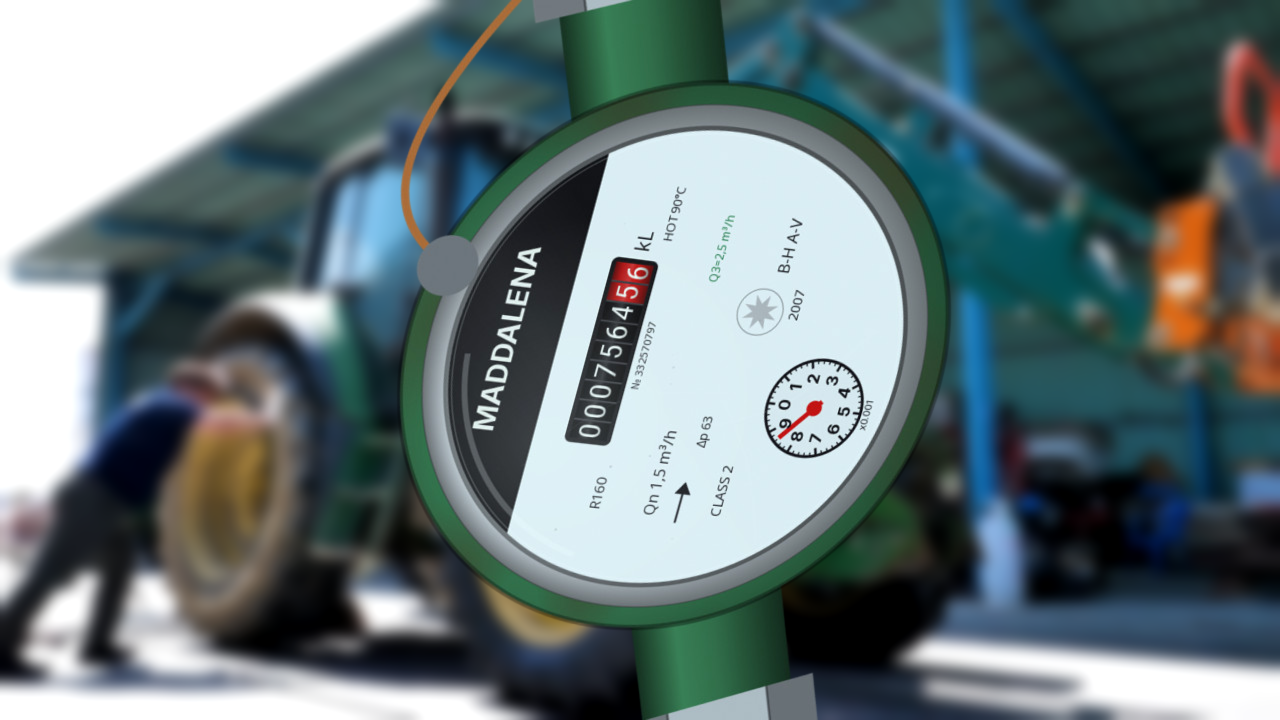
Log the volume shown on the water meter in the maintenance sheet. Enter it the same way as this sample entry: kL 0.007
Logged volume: kL 7564.558
